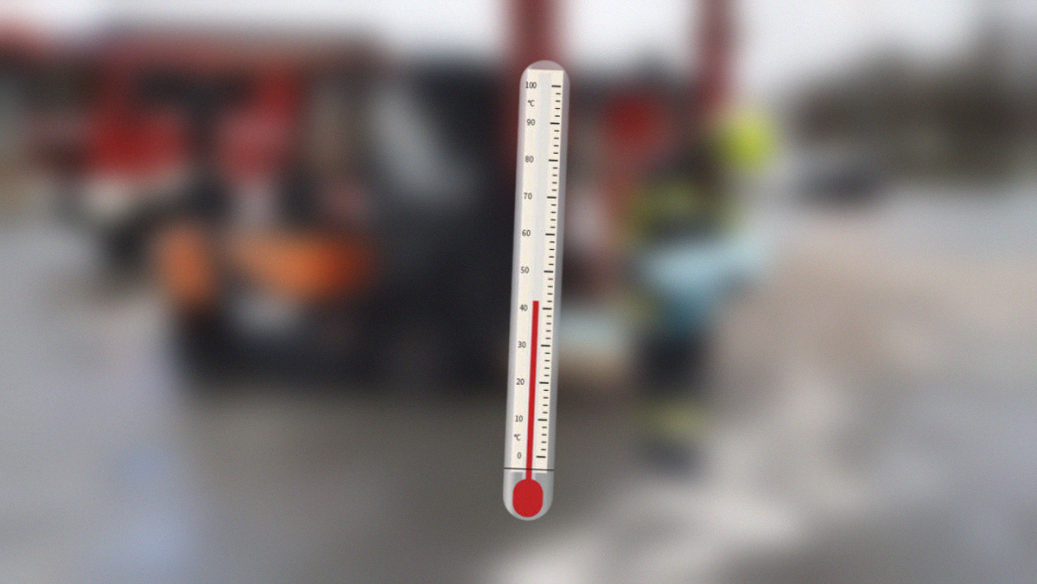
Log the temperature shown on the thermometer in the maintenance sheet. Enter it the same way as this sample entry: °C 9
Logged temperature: °C 42
